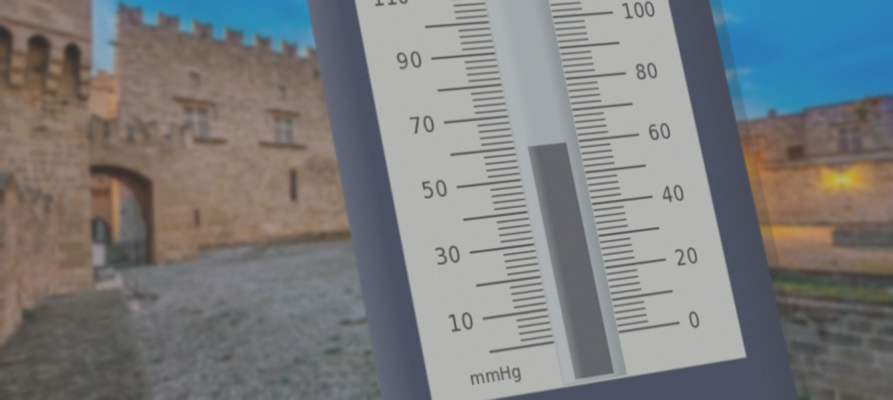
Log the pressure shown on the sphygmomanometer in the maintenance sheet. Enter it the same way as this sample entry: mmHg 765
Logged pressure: mmHg 60
